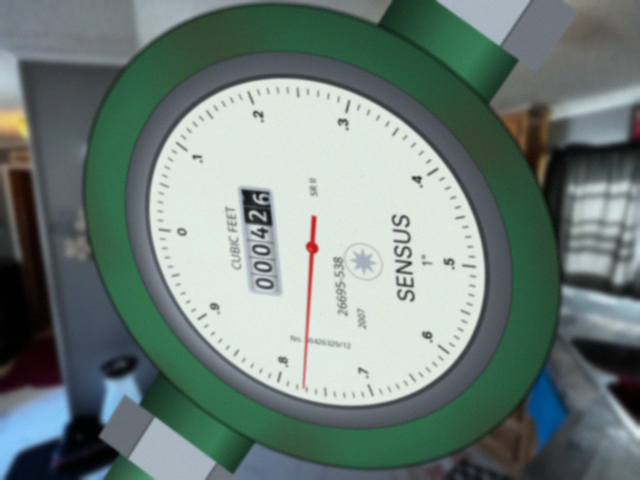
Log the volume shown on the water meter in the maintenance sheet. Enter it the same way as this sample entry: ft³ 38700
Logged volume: ft³ 425.77
